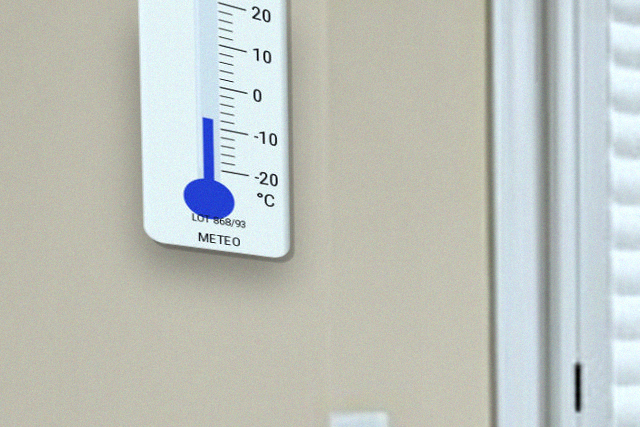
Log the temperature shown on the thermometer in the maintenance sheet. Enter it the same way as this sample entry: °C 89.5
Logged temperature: °C -8
